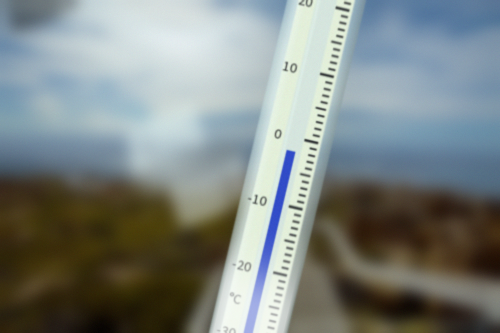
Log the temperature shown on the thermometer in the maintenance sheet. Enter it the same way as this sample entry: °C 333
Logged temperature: °C -2
